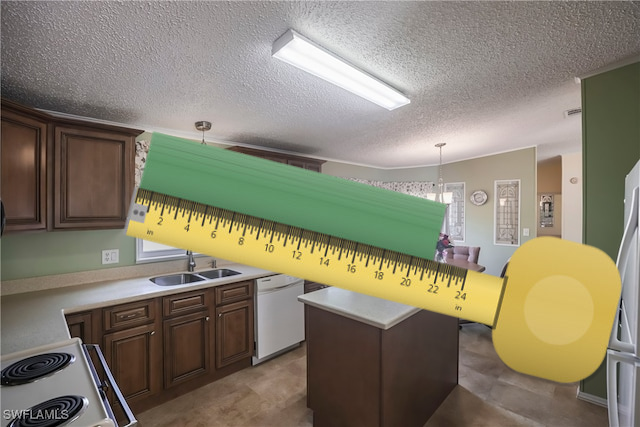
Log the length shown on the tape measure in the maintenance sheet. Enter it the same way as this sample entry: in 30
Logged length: in 21.5
